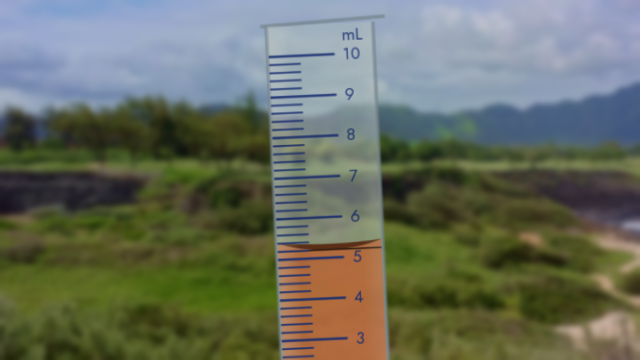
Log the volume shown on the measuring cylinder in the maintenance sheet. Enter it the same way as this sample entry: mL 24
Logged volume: mL 5.2
